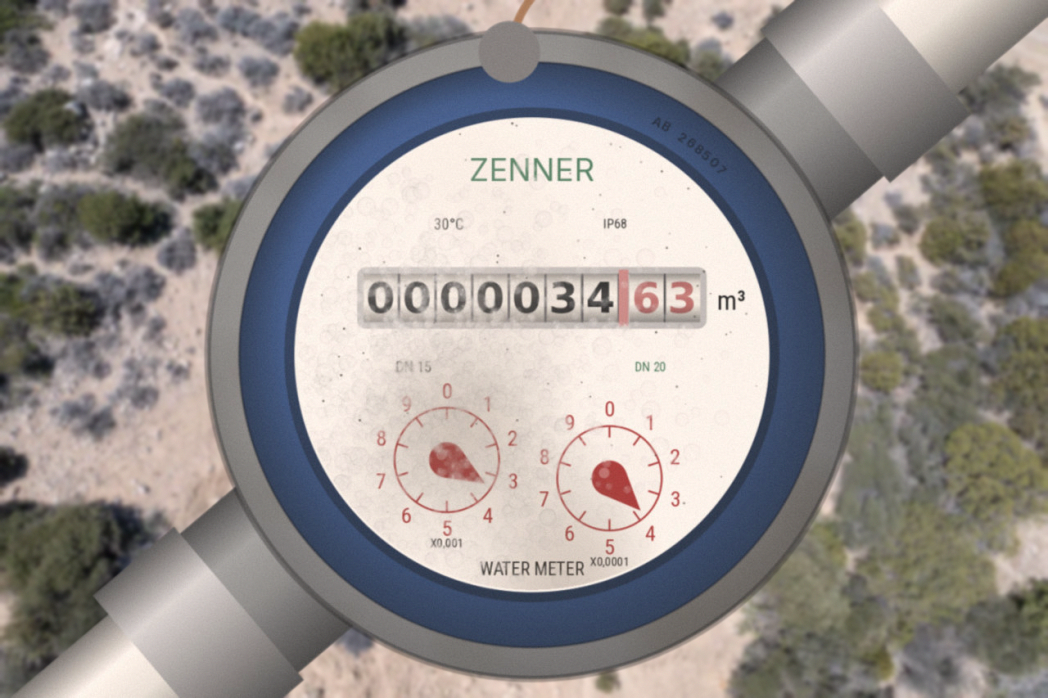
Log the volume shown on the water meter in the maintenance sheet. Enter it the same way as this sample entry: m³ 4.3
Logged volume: m³ 34.6333
